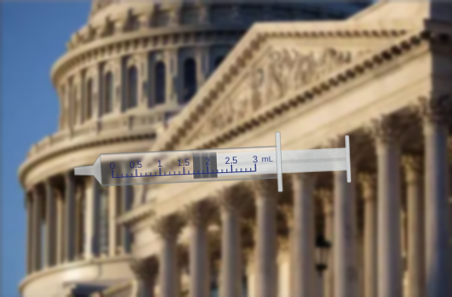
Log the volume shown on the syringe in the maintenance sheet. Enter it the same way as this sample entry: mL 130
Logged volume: mL 1.7
